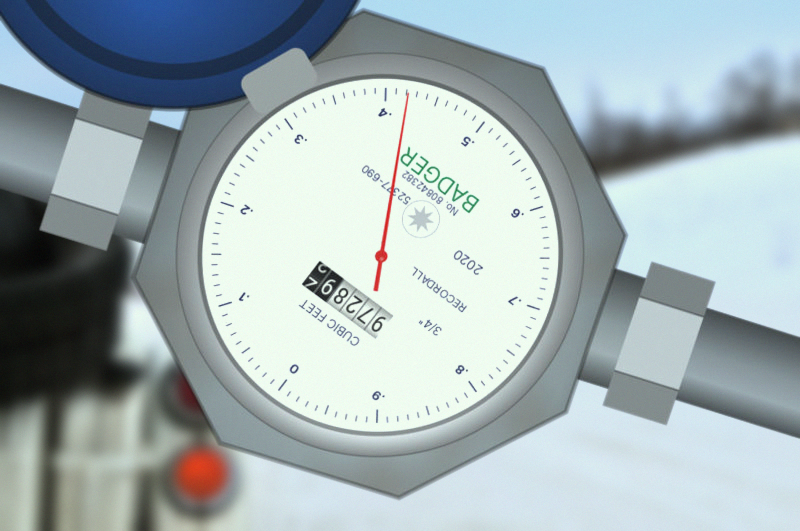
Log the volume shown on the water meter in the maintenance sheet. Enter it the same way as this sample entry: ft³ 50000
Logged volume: ft³ 972892.42
